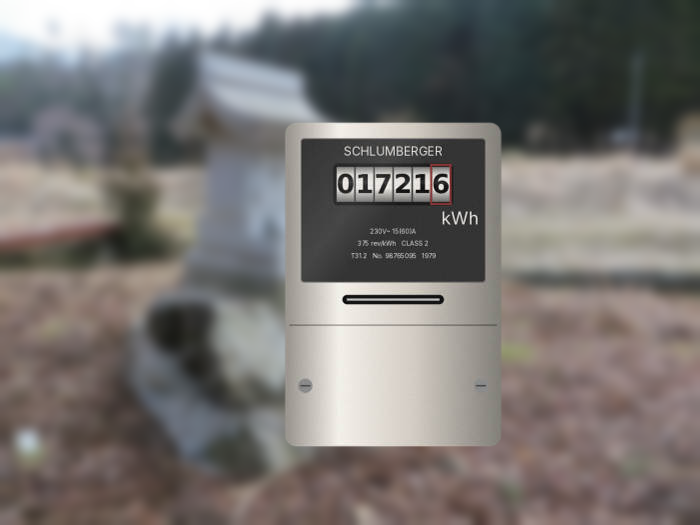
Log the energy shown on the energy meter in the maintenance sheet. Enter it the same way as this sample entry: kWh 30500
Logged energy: kWh 1721.6
